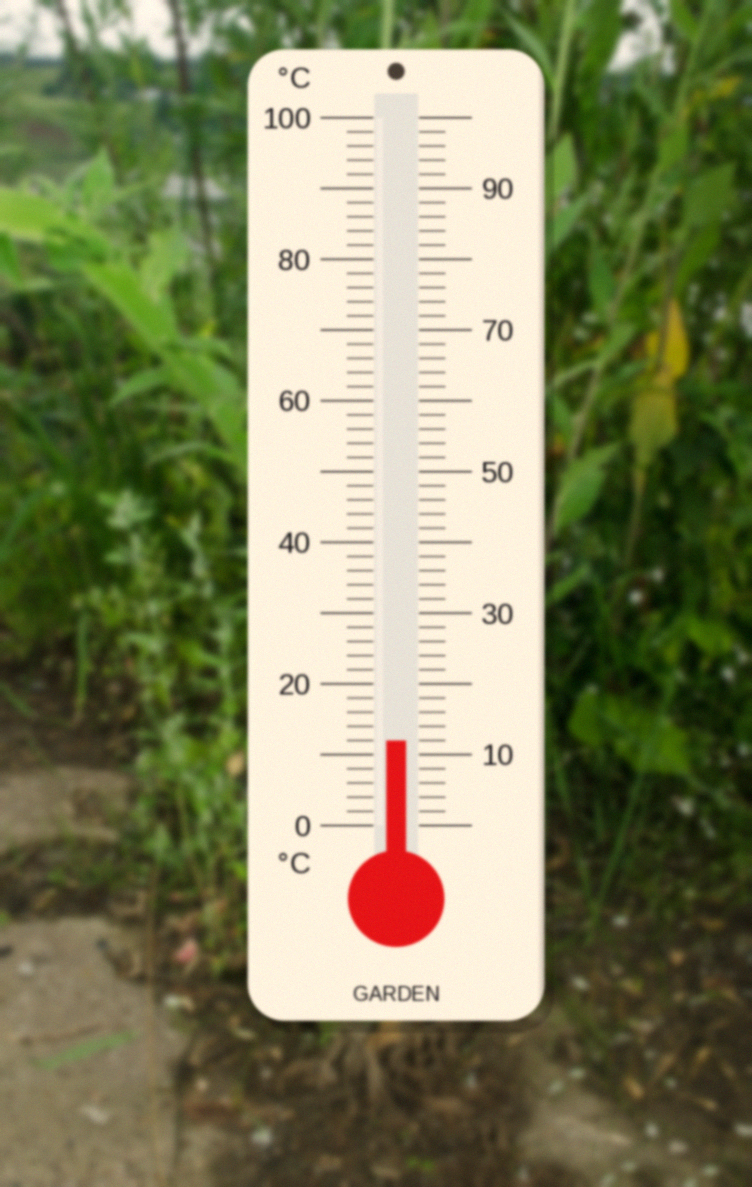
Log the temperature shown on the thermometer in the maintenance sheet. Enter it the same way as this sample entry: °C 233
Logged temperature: °C 12
